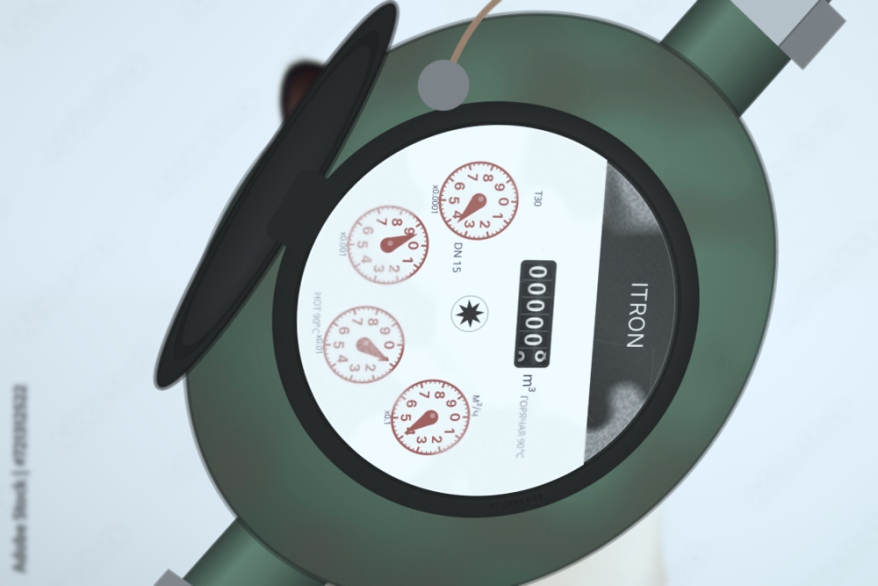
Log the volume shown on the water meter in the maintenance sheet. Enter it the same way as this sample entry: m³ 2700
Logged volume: m³ 8.4093
